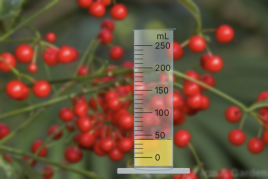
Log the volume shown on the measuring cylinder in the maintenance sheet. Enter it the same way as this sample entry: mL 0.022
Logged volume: mL 40
